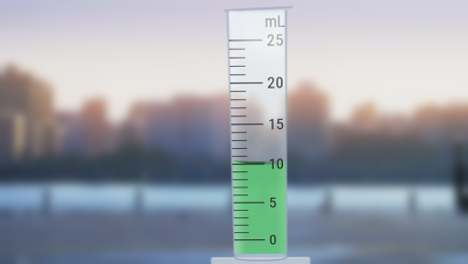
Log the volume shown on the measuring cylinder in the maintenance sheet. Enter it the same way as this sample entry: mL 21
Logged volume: mL 10
